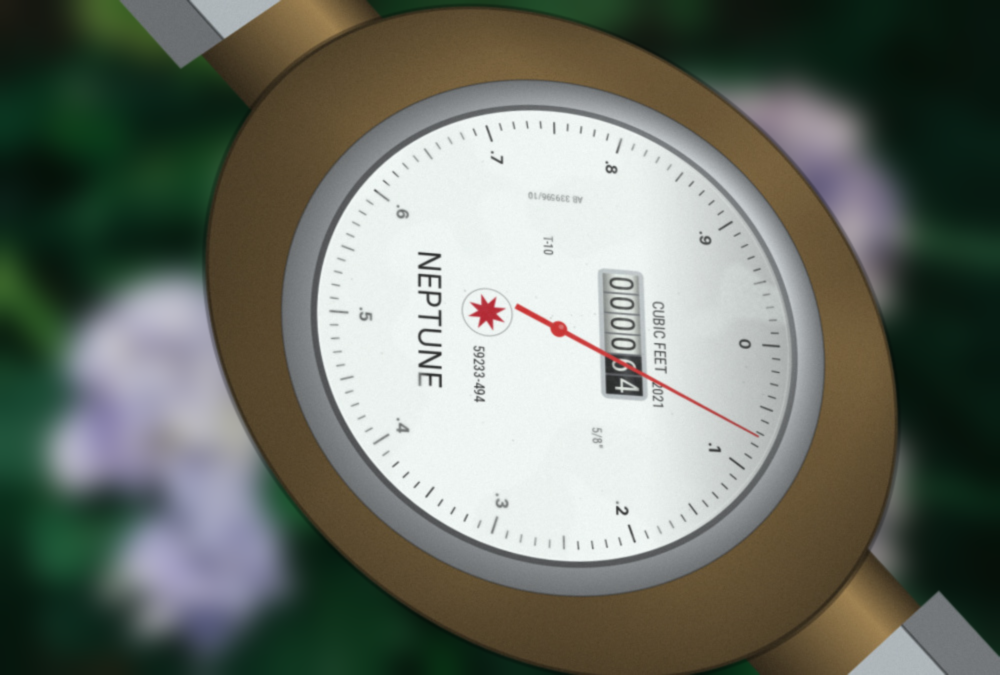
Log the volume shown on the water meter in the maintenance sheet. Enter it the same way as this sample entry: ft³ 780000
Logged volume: ft³ 64.07
